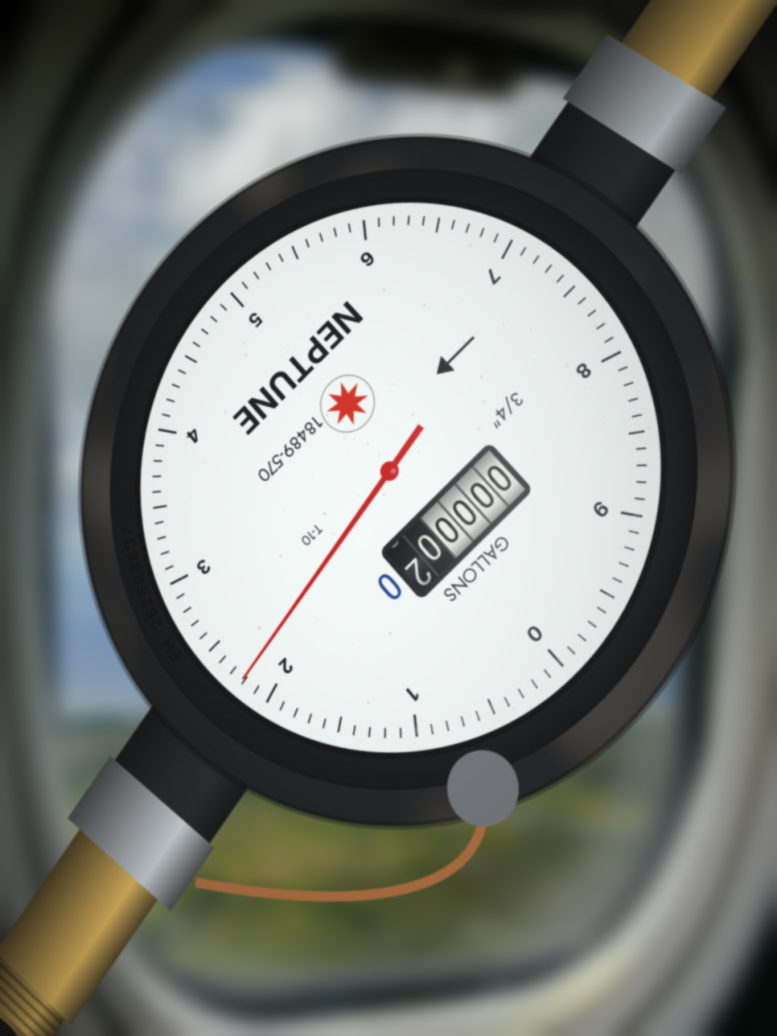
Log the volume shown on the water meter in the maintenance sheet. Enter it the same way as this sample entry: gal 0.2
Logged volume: gal 22.2
